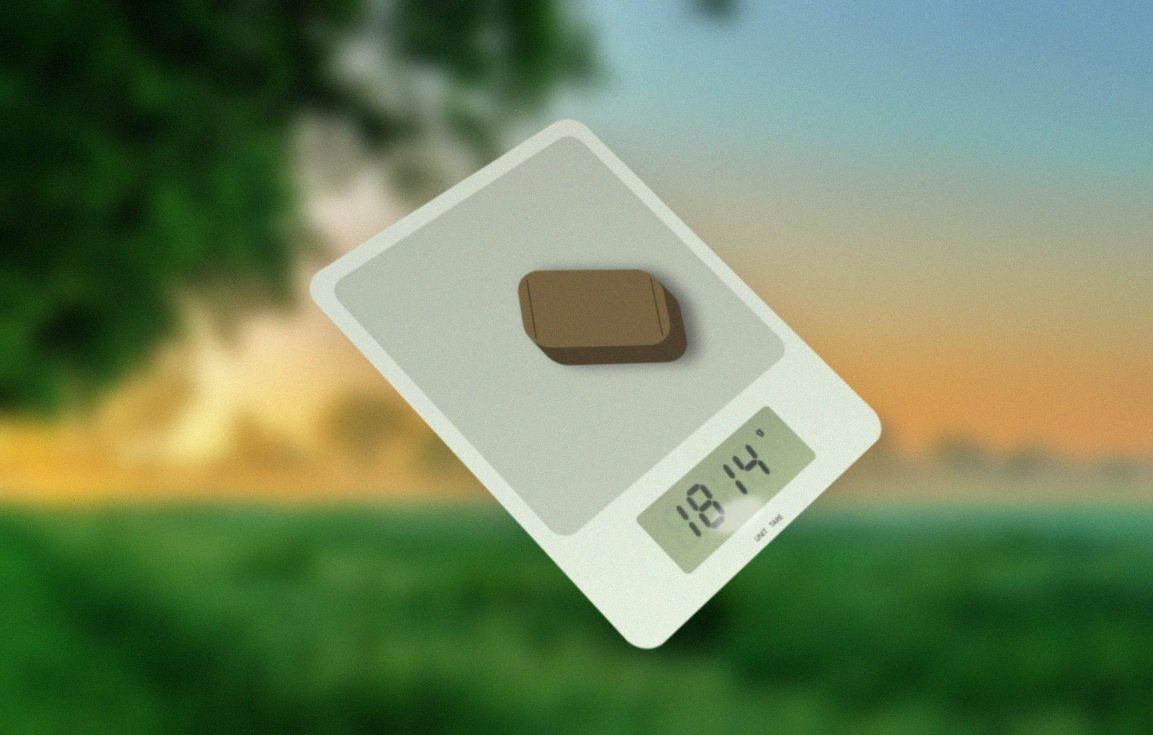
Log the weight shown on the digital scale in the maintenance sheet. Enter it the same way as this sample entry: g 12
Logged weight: g 1814
